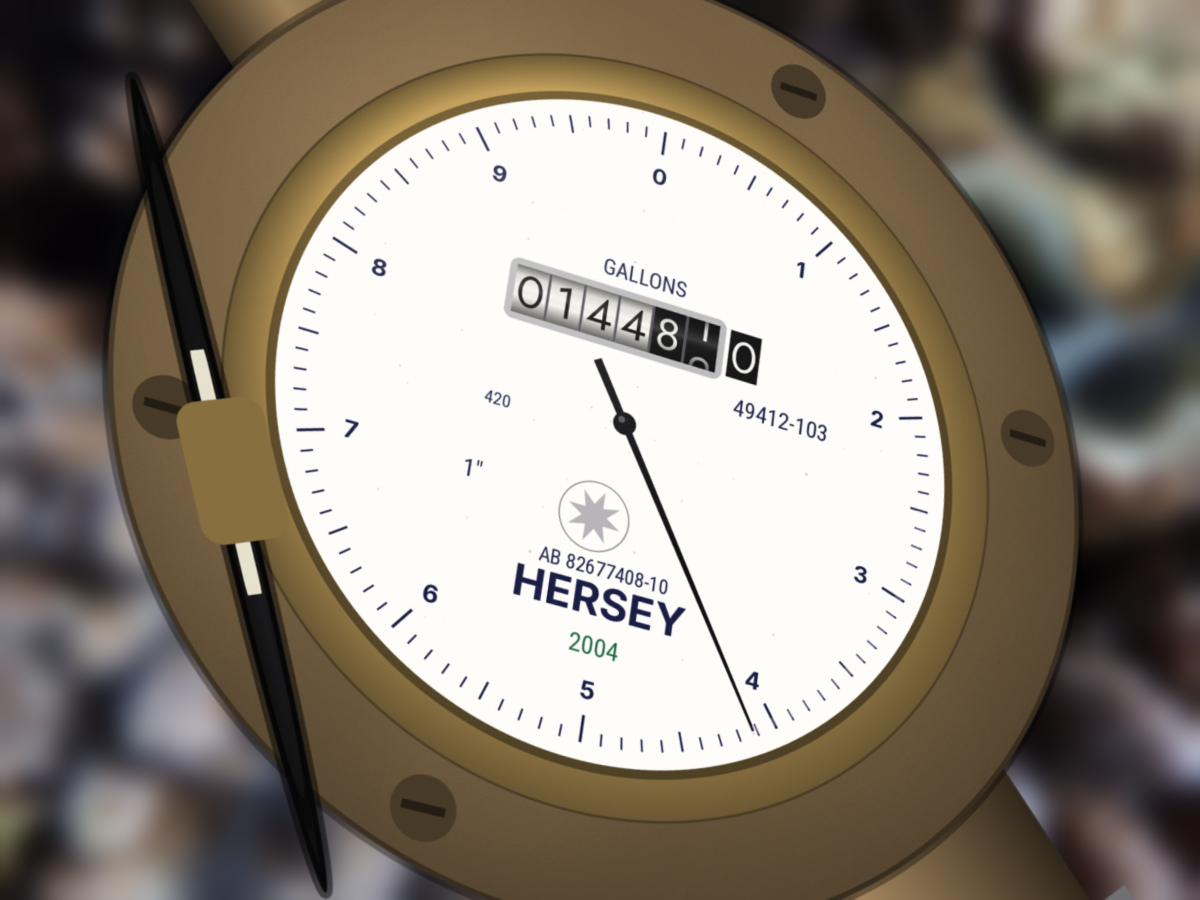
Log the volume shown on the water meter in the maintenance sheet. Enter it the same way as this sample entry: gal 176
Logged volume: gal 144814.1
